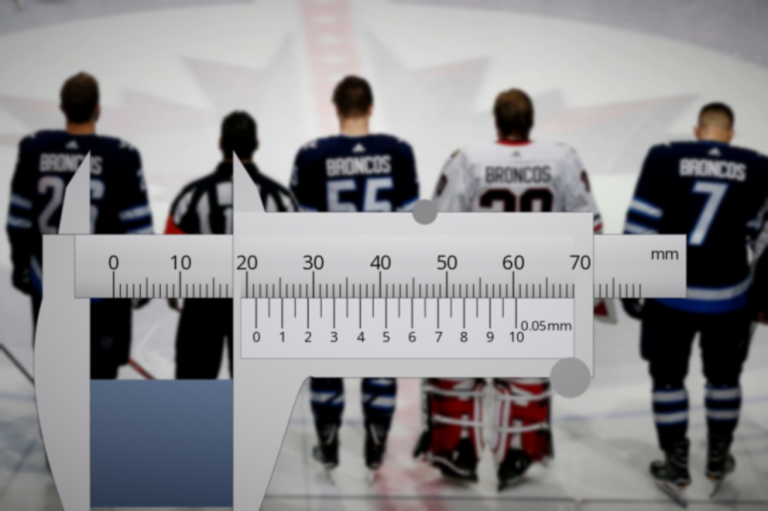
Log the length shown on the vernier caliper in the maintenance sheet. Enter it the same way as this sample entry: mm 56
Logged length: mm 21.4
